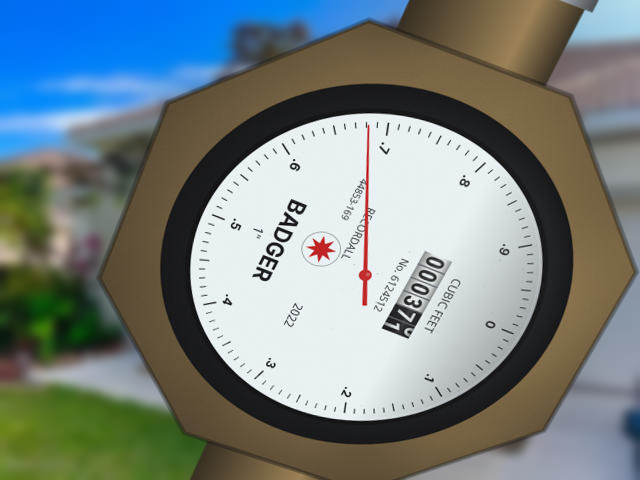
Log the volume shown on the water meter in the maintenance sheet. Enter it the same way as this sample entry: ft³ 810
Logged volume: ft³ 370.68
